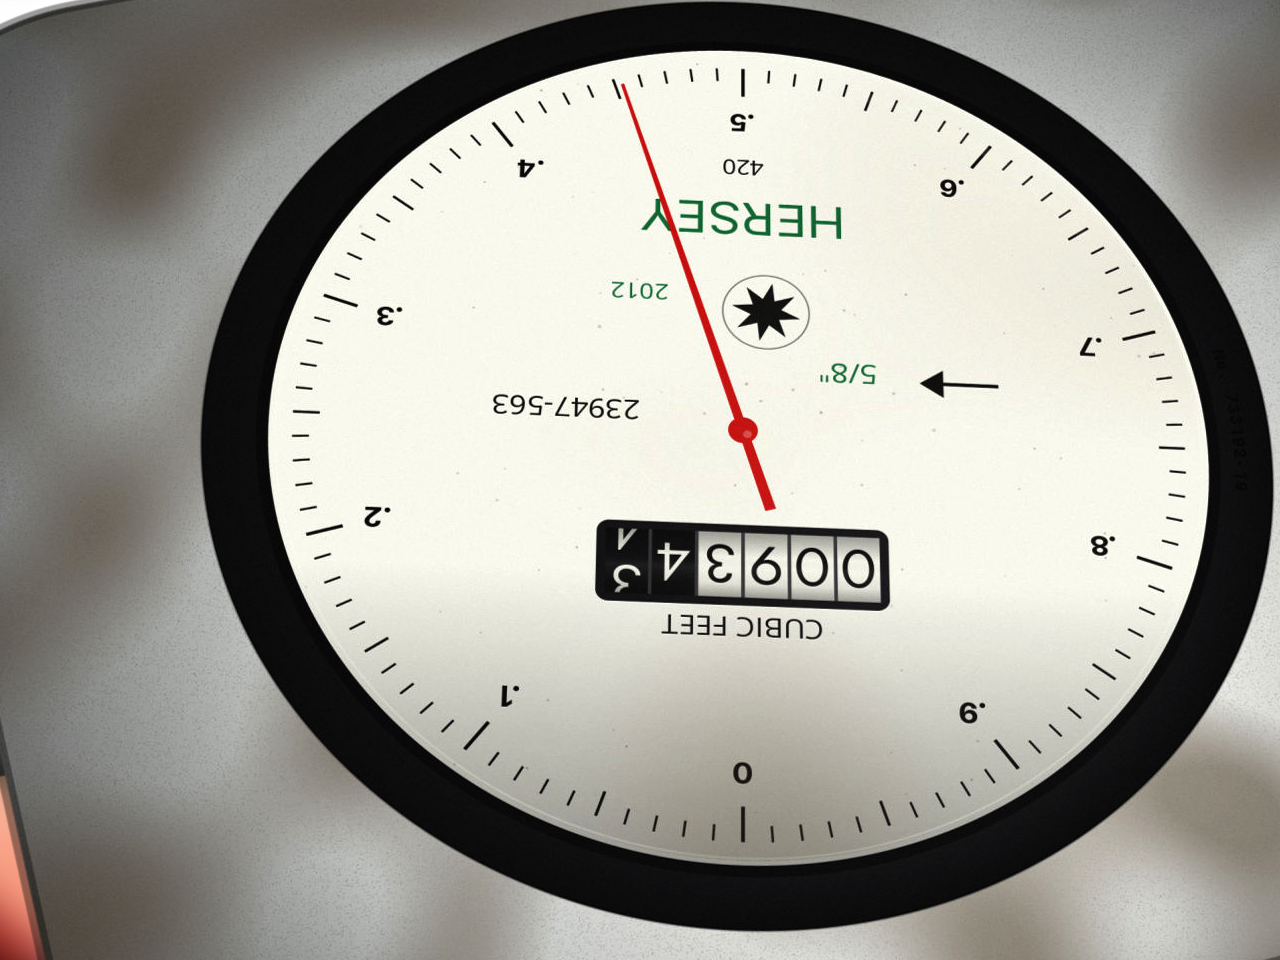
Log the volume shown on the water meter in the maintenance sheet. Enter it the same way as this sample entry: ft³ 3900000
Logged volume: ft³ 9343.45
